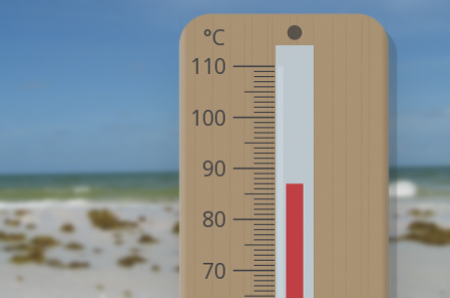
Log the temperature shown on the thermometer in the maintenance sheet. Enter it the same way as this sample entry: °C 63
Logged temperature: °C 87
